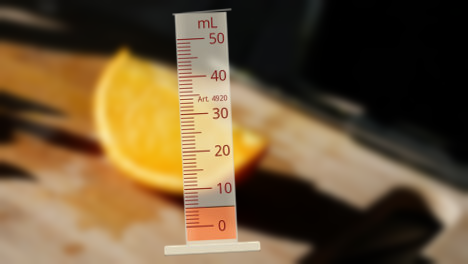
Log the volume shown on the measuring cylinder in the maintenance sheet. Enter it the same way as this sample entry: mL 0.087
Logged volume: mL 5
